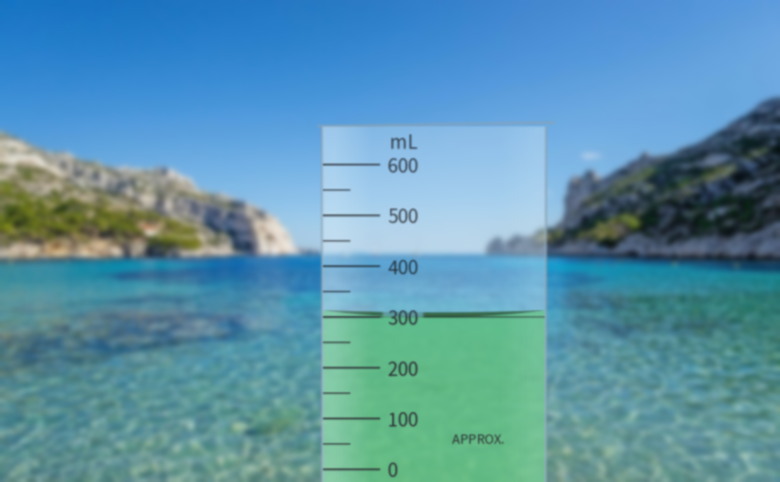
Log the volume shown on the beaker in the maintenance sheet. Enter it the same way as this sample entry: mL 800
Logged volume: mL 300
